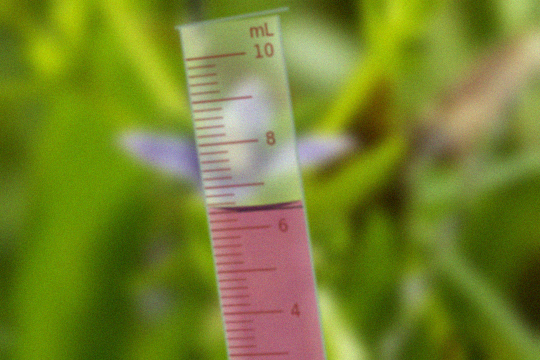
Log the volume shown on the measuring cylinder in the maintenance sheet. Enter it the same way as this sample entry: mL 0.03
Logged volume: mL 6.4
